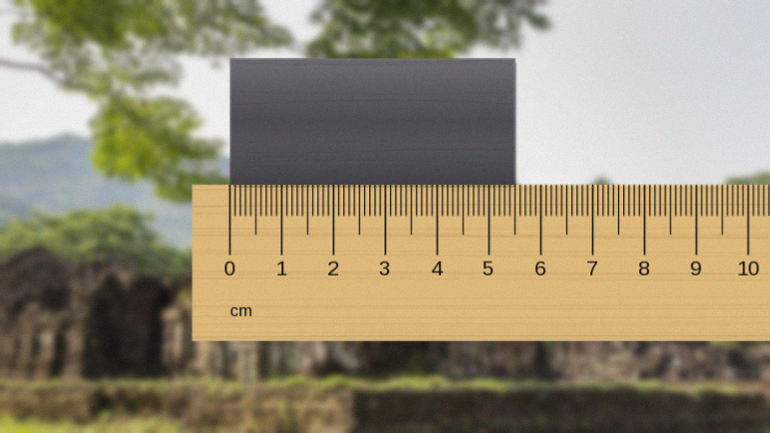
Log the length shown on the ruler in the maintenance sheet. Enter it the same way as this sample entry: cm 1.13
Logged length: cm 5.5
